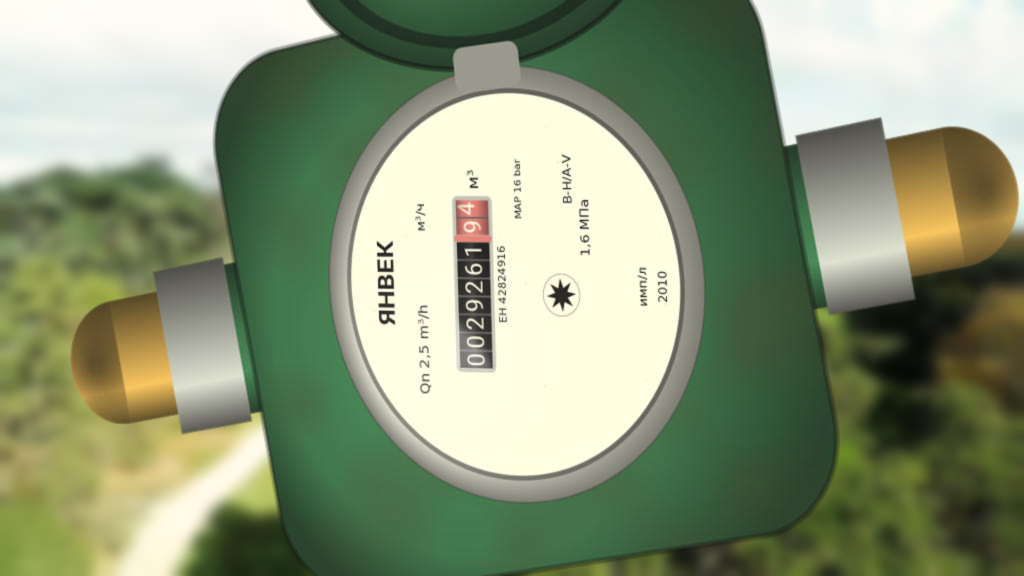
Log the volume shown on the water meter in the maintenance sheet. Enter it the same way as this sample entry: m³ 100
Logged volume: m³ 29261.94
